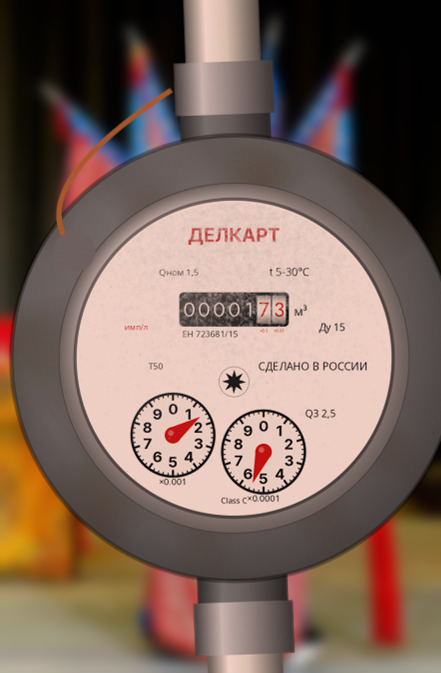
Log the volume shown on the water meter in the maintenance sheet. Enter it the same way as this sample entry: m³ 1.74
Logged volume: m³ 1.7315
